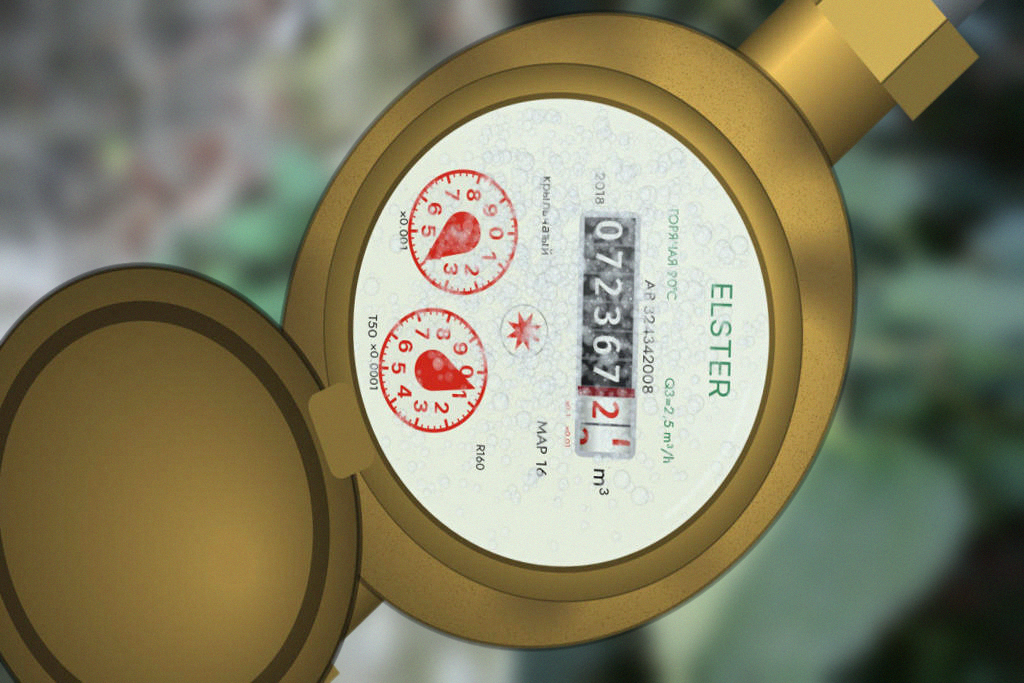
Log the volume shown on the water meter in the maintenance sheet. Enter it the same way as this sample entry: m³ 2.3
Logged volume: m³ 72367.2140
